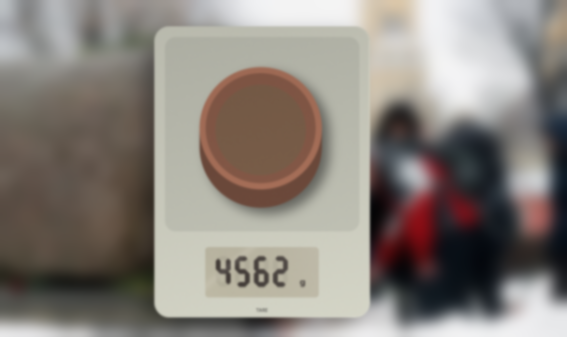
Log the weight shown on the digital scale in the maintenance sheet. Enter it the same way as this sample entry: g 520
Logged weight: g 4562
